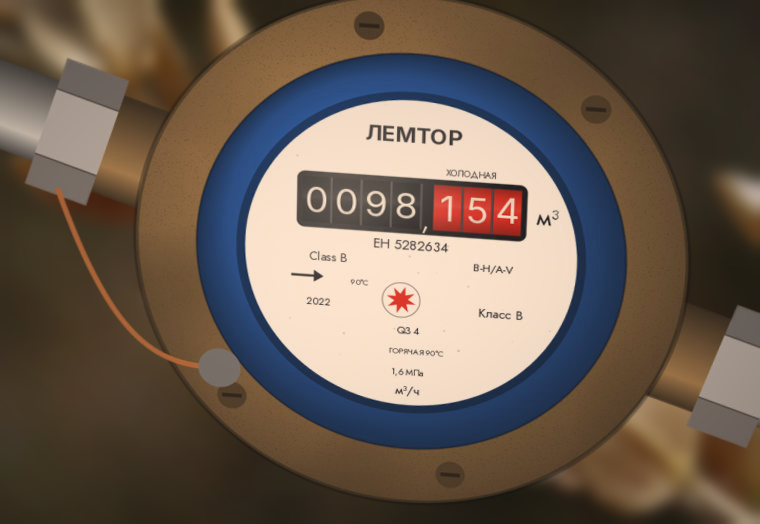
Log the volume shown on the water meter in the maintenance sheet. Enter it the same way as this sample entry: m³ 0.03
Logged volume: m³ 98.154
